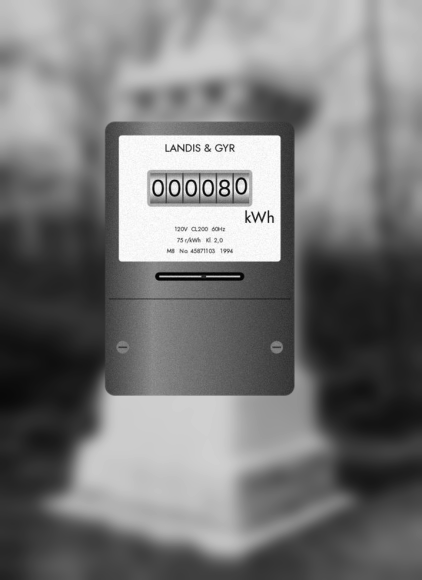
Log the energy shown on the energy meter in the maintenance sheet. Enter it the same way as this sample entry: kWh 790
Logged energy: kWh 80
